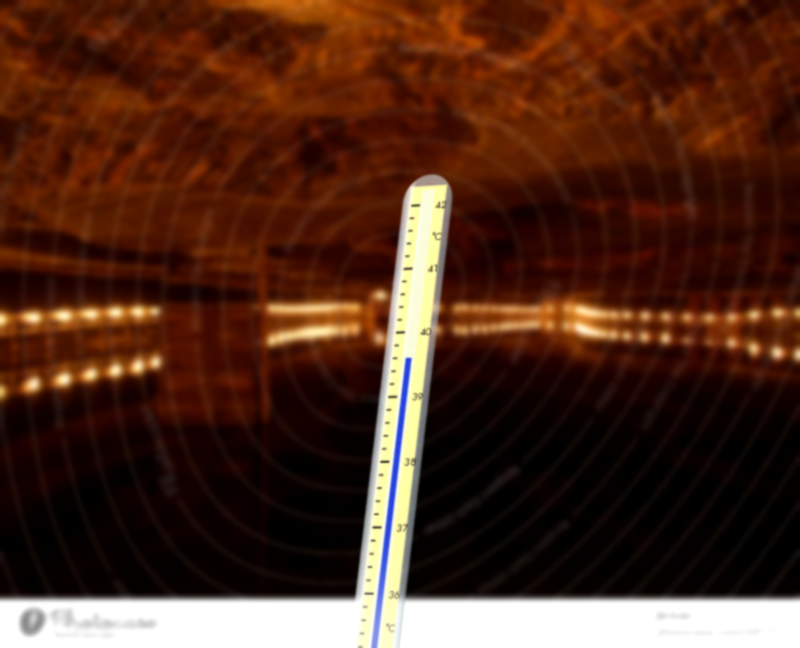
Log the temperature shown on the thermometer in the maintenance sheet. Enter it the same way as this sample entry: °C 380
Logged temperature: °C 39.6
